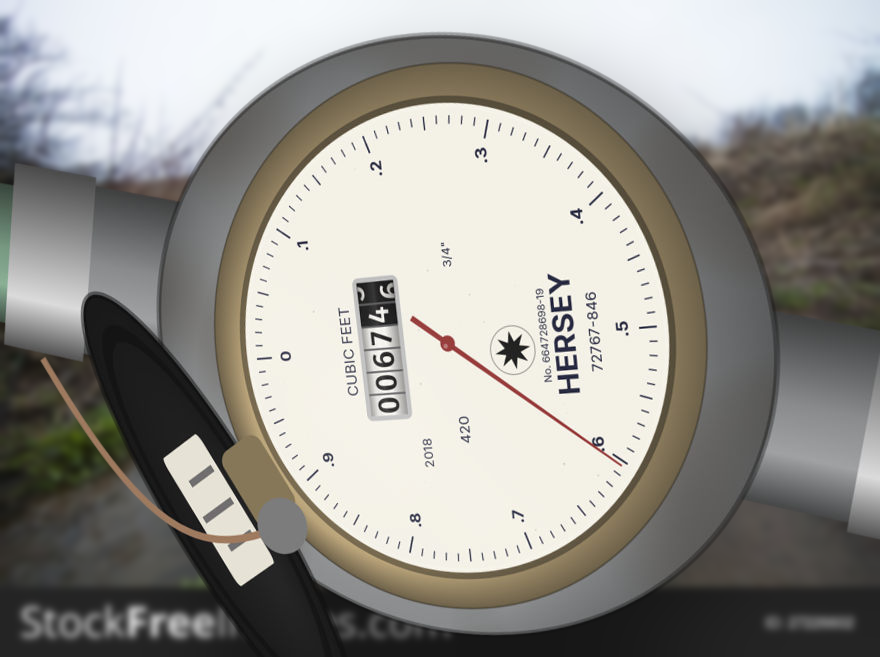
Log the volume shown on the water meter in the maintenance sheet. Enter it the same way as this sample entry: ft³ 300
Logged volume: ft³ 6745.60
